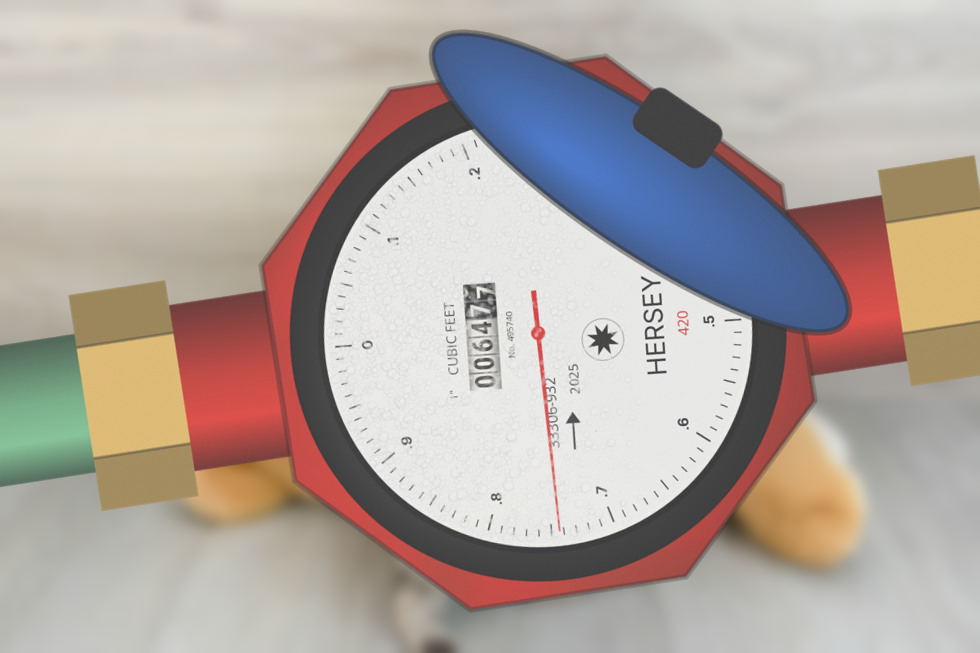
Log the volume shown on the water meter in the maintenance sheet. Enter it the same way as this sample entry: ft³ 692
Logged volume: ft³ 6476.74
